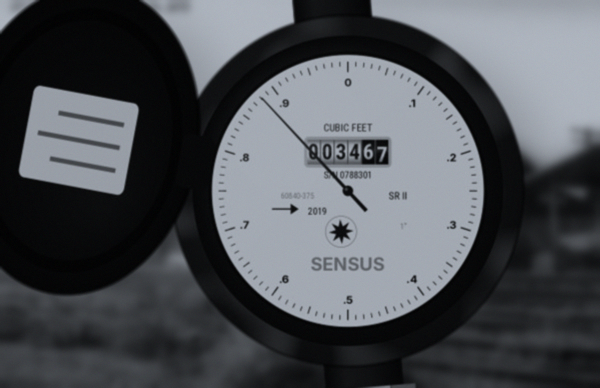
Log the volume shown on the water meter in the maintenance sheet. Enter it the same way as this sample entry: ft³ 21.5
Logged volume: ft³ 3466.88
